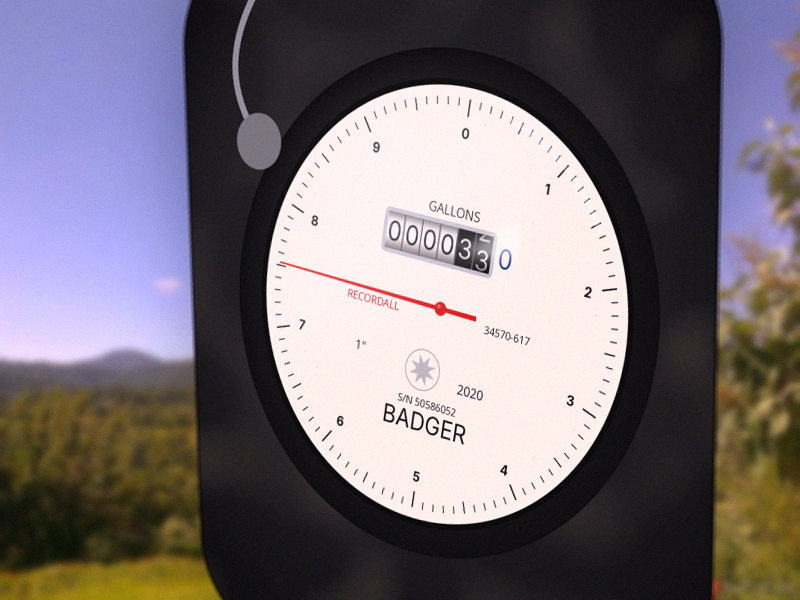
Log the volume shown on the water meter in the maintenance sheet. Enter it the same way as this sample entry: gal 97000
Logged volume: gal 327.5
